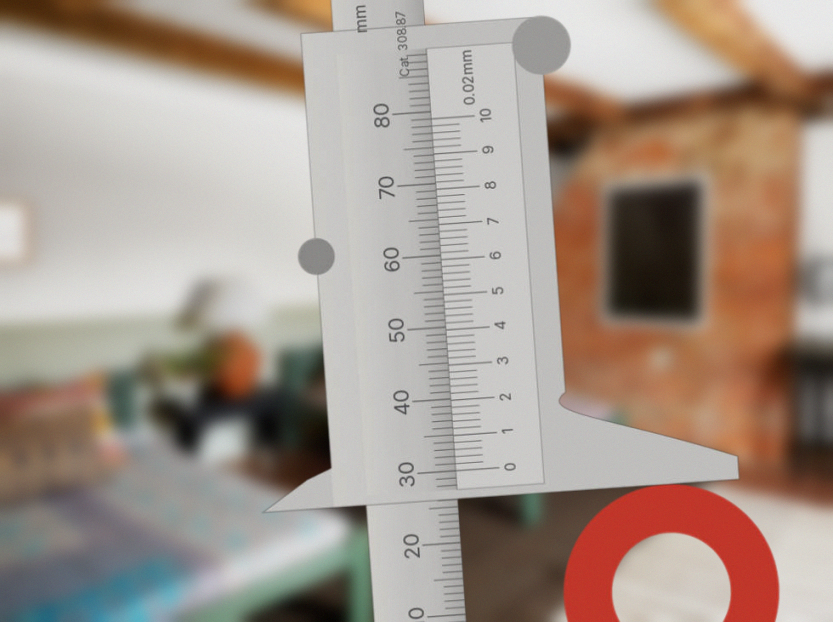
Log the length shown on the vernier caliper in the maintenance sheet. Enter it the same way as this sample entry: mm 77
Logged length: mm 30.0
